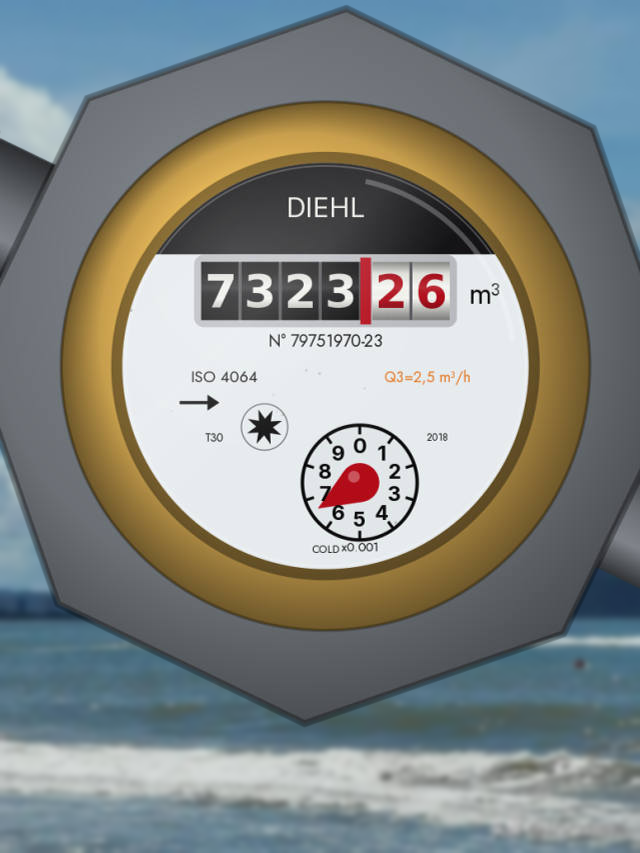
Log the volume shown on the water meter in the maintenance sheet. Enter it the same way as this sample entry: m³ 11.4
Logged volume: m³ 7323.266
